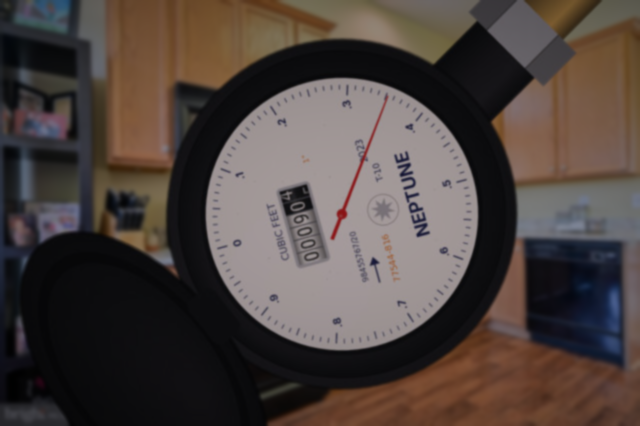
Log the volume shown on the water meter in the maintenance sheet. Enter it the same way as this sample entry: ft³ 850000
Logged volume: ft³ 904.35
